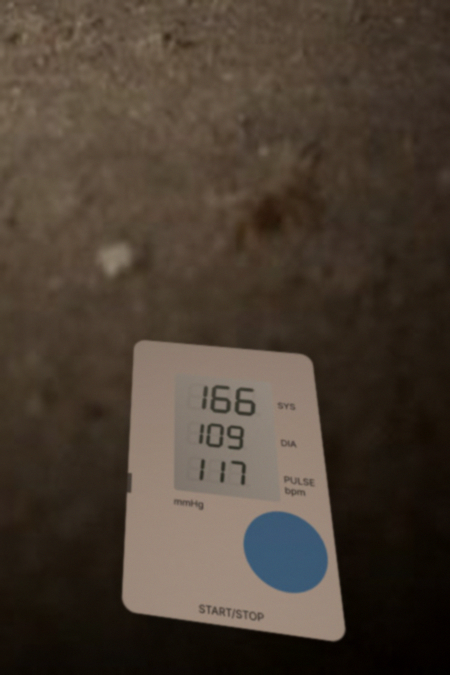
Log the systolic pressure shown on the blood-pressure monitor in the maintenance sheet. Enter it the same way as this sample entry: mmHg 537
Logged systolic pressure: mmHg 166
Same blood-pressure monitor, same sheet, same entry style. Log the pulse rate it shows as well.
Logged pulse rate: bpm 117
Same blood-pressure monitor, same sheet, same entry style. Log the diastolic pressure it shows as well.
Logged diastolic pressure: mmHg 109
